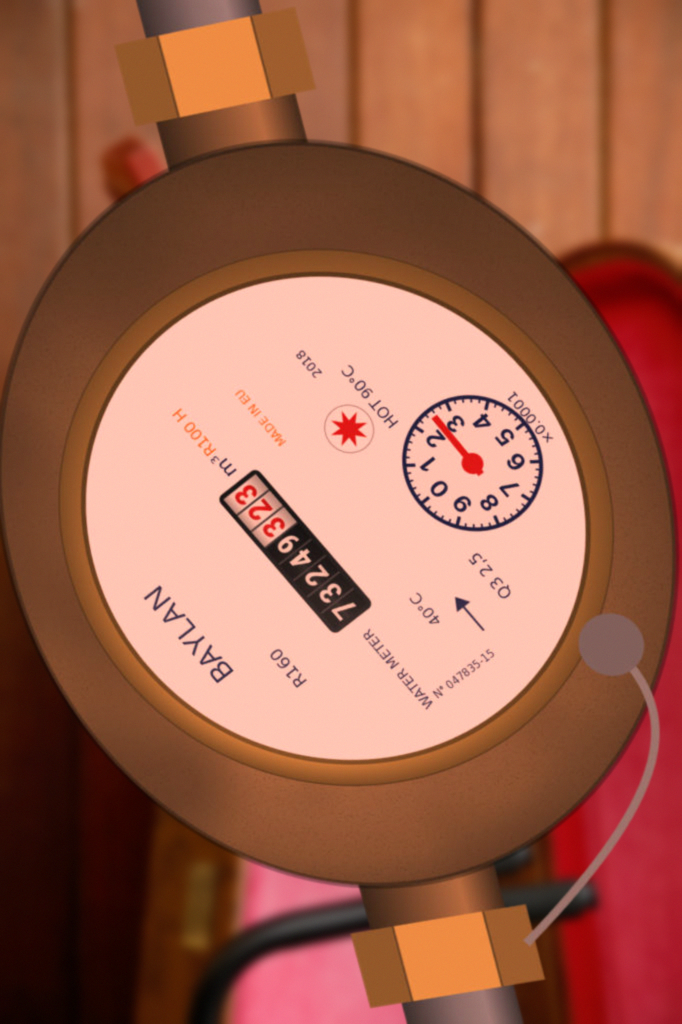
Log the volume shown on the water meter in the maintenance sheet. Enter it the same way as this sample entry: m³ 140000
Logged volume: m³ 73249.3232
